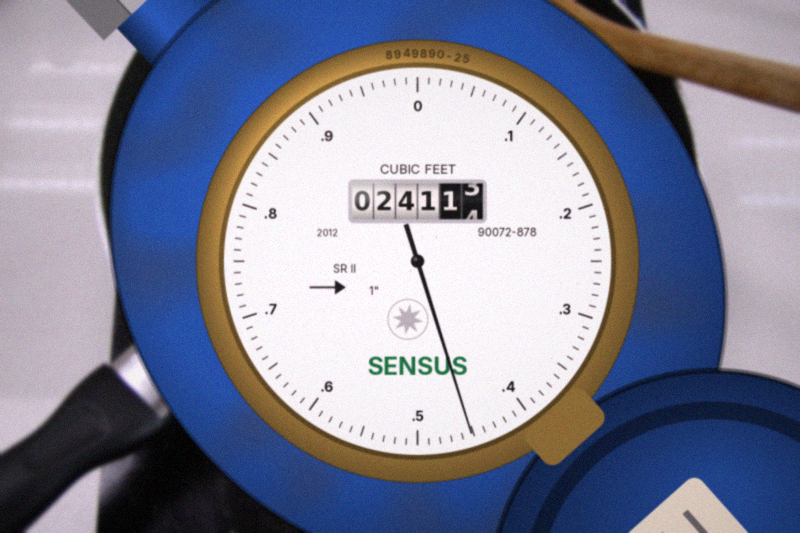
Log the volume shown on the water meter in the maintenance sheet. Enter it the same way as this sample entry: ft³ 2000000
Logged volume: ft³ 24113.45
